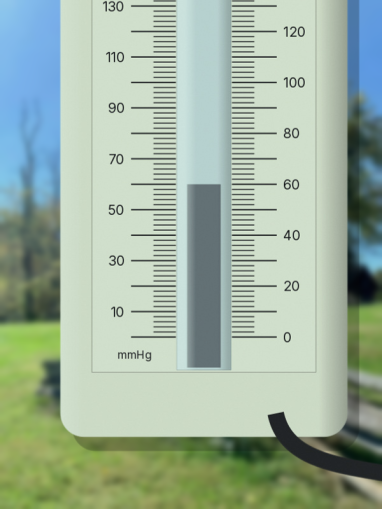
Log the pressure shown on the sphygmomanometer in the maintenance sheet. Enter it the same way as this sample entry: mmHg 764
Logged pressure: mmHg 60
